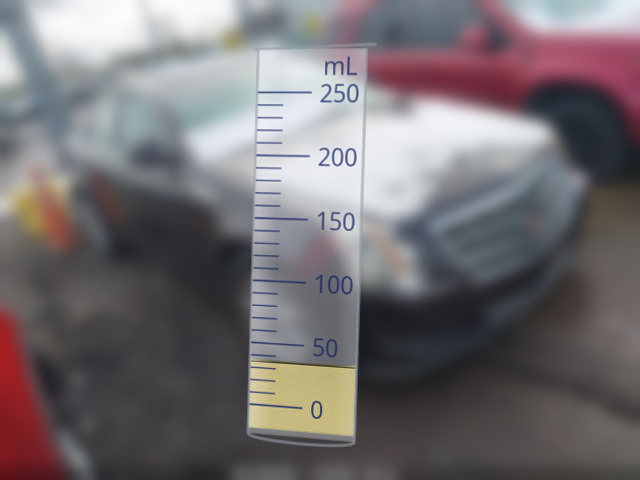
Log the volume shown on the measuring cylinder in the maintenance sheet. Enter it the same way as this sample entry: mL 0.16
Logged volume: mL 35
